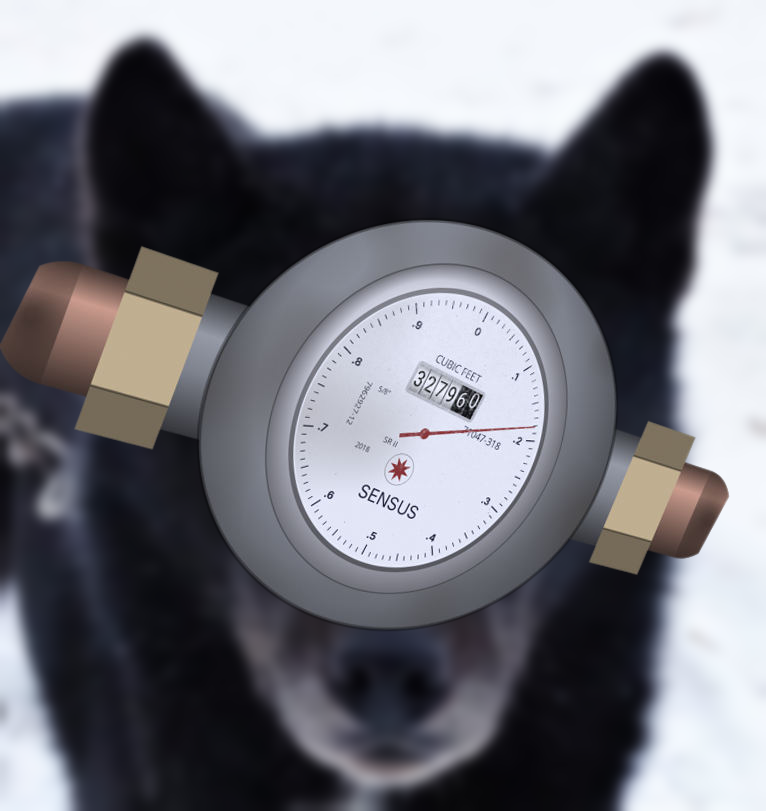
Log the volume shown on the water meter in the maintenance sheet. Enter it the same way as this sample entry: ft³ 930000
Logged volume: ft³ 327960.18
